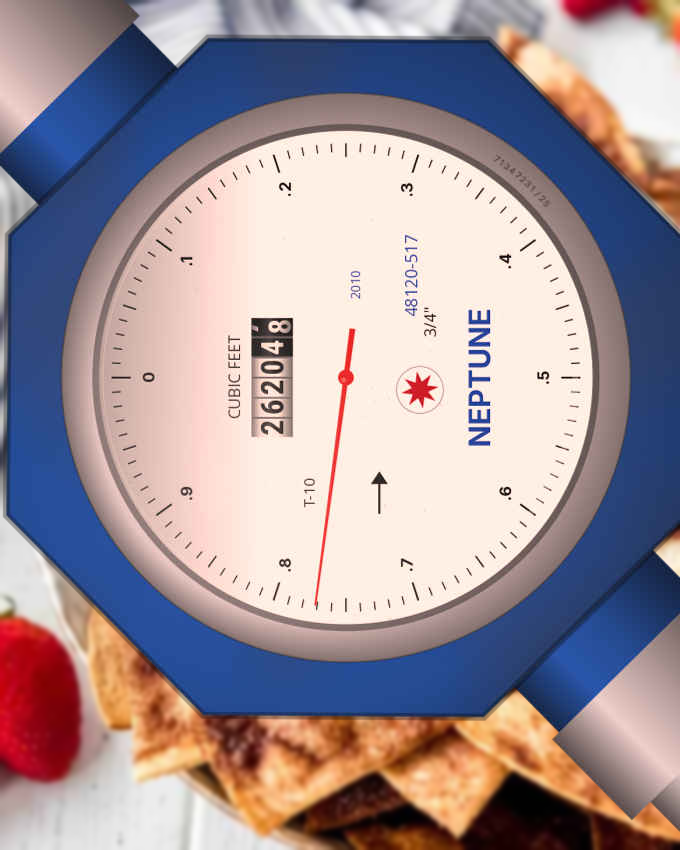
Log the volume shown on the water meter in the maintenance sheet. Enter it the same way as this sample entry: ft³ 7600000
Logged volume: ft³ 262047.77
